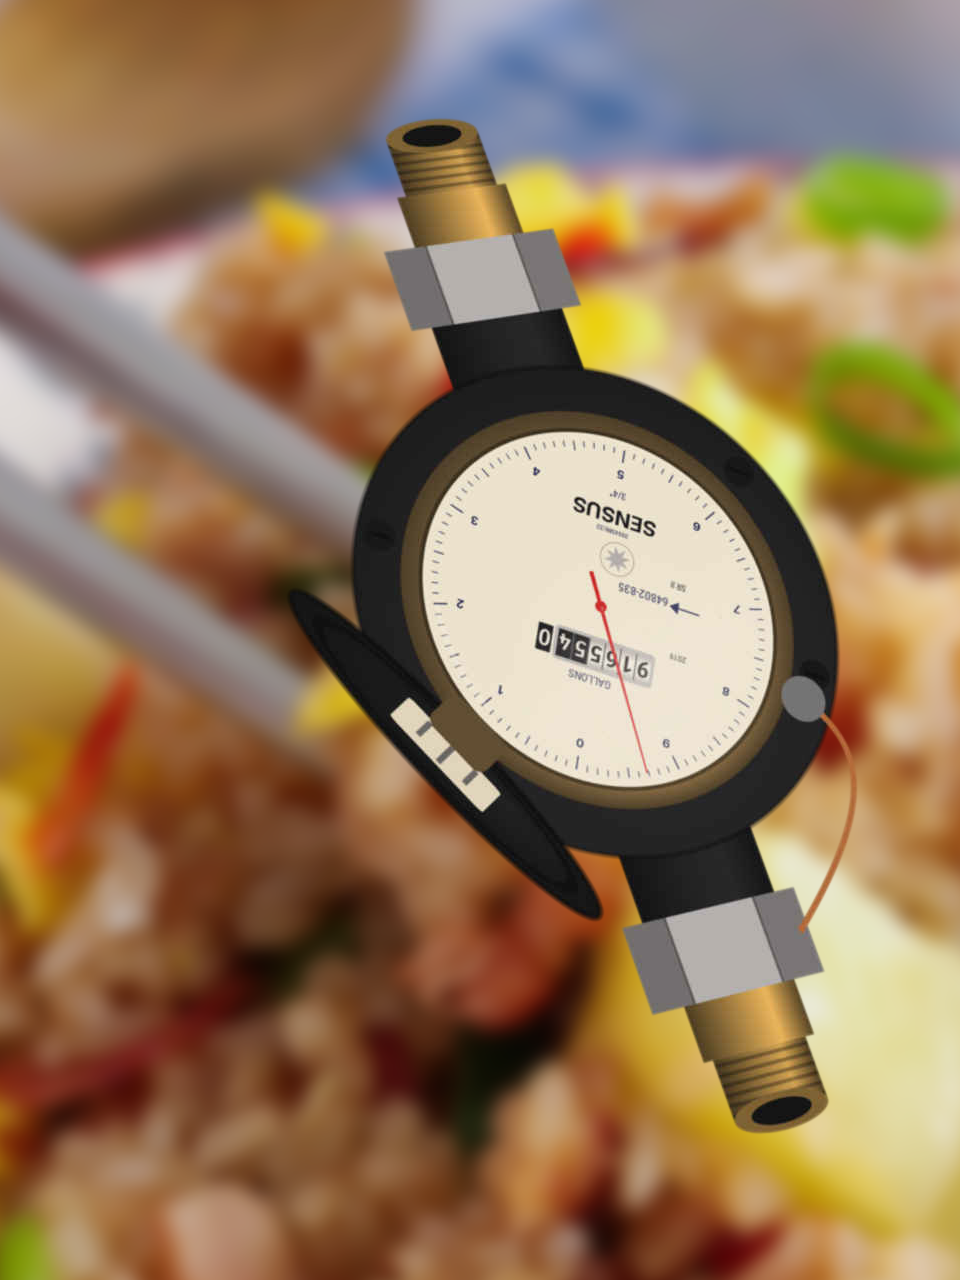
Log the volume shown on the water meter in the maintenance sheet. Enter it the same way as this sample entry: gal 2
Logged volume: gal 9165539.3
